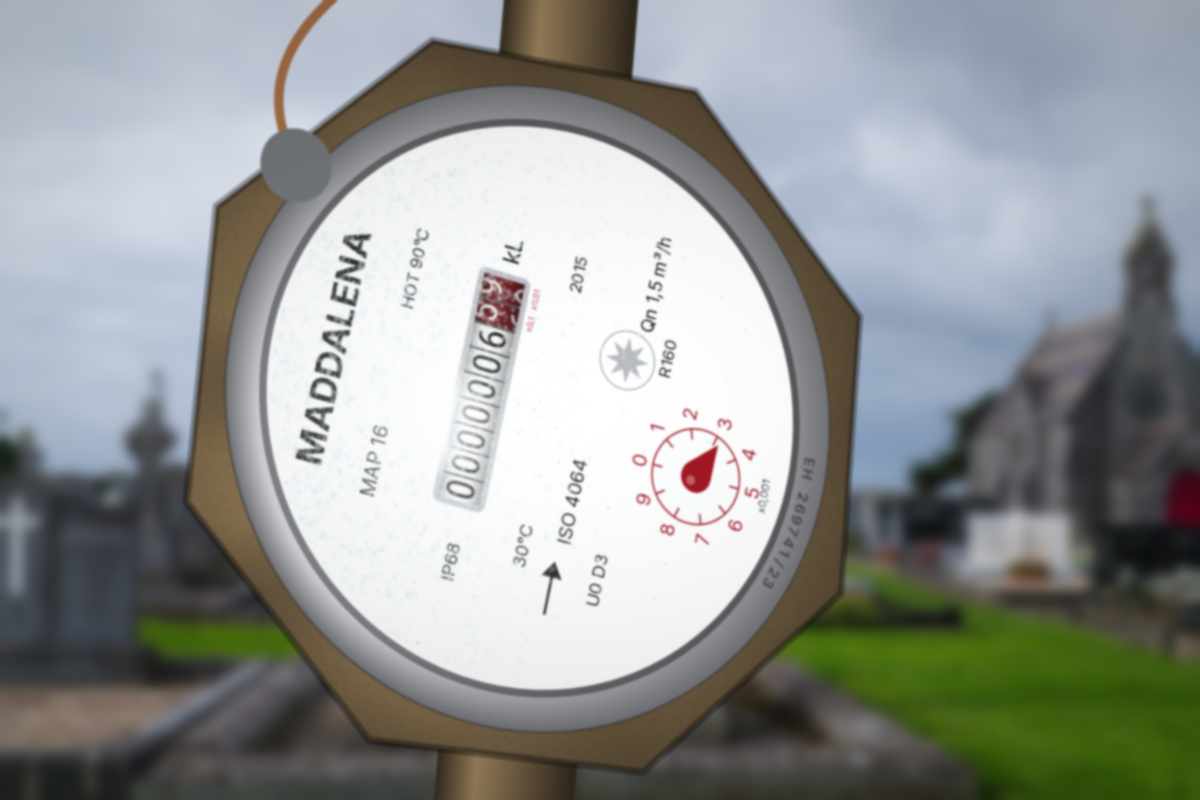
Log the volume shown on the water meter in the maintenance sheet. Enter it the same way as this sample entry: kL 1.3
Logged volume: kL 6.593
